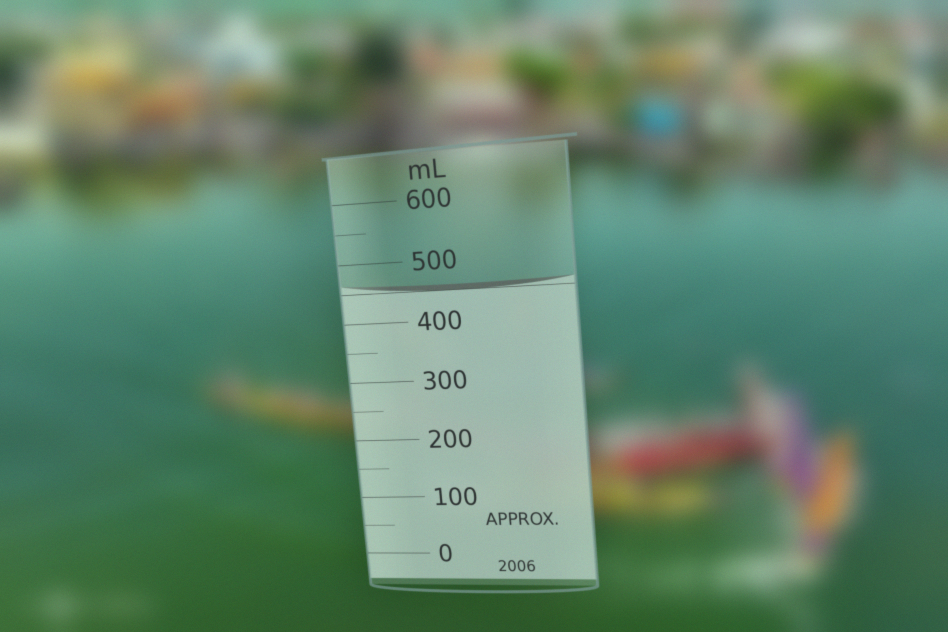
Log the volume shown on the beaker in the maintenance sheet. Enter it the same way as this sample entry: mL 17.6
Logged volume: mL 450
